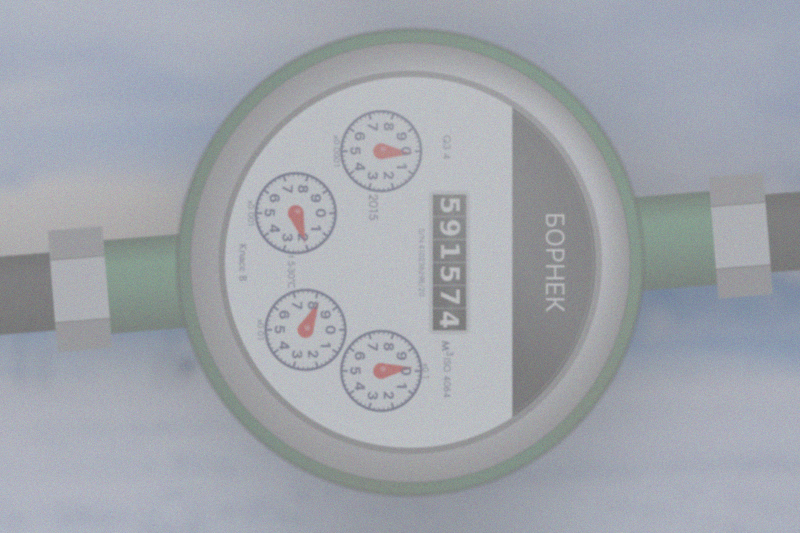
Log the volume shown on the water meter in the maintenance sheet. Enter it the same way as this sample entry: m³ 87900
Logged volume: m³ 591573.9820
